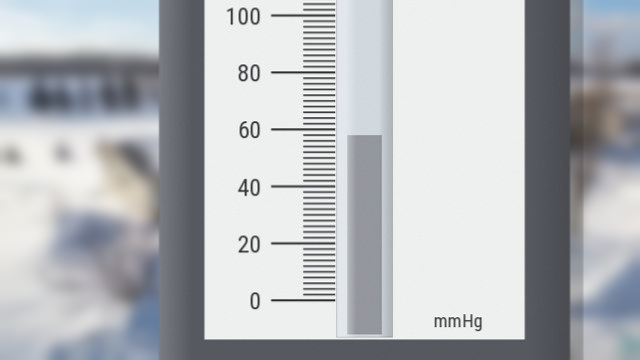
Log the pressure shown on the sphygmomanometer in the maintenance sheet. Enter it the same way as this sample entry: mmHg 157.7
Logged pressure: mmHg 58
